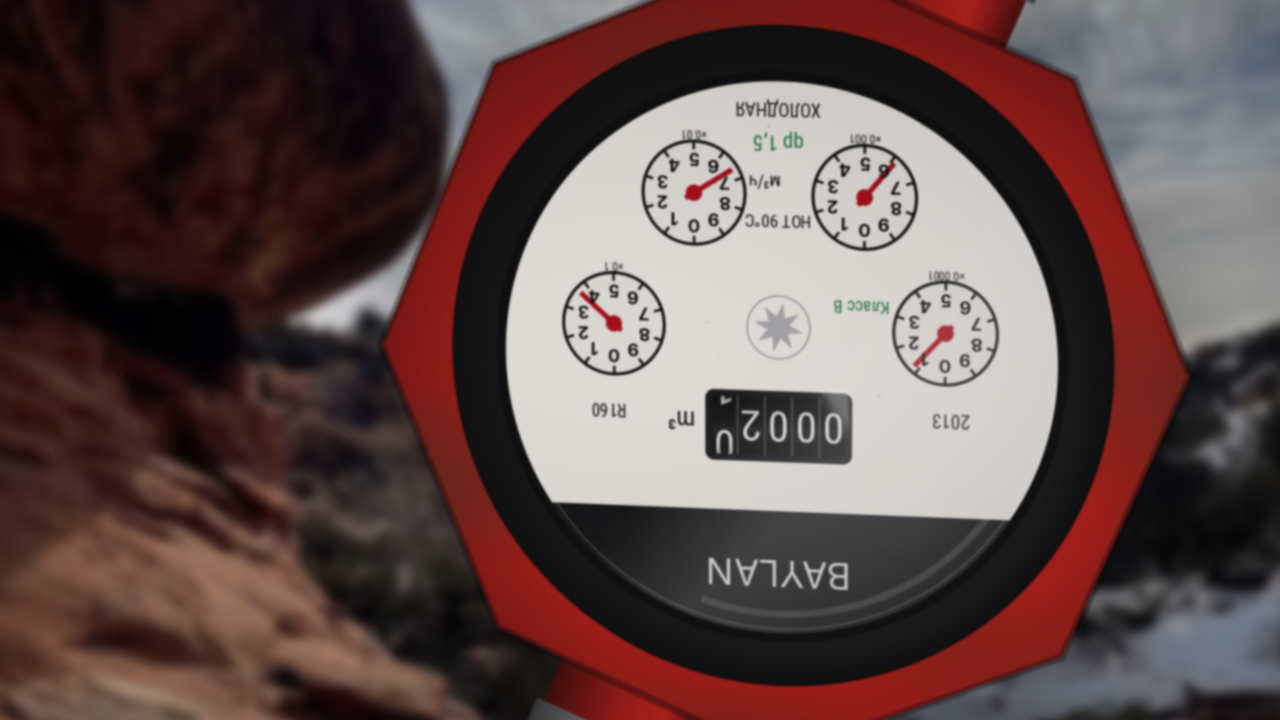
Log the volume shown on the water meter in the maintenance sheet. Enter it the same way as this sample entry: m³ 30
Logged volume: m³ 20.3661
